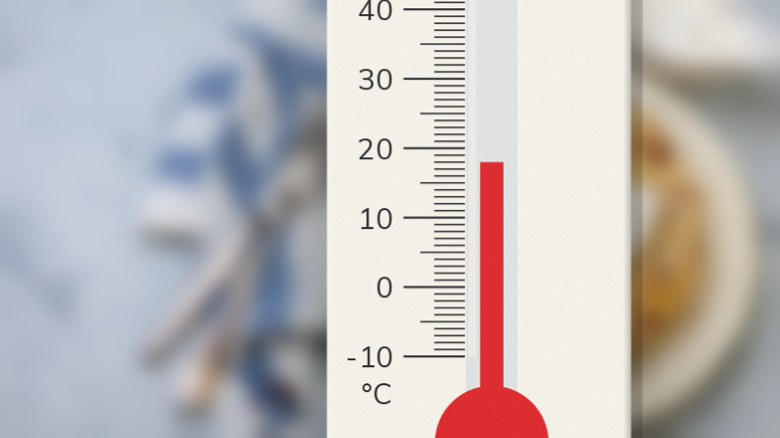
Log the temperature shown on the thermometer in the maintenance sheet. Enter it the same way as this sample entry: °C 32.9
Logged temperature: °C 18
